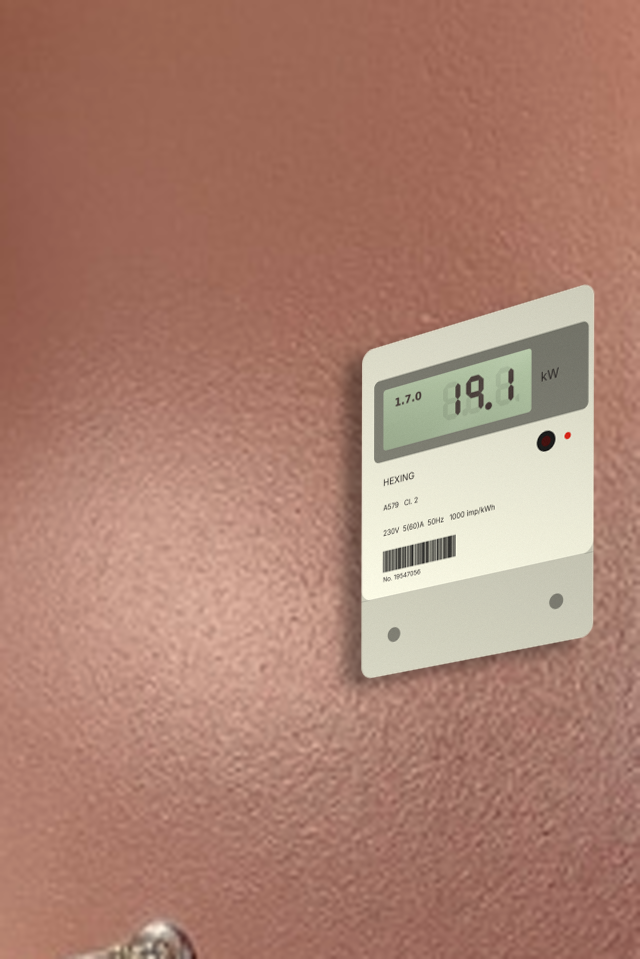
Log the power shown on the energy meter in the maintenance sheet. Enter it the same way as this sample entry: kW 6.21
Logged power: kW 19.1
